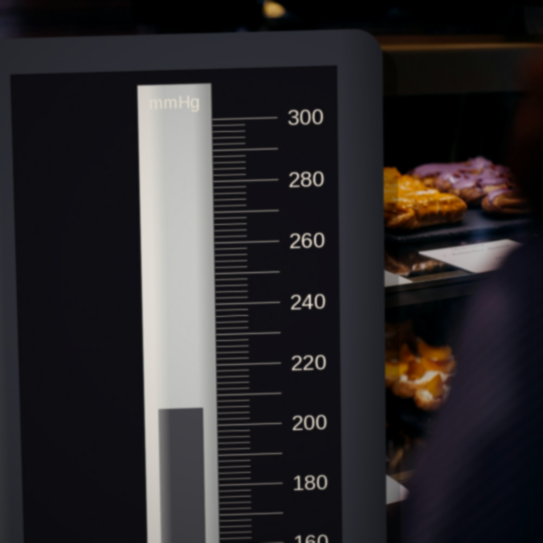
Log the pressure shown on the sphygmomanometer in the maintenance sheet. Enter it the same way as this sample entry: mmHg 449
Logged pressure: mmHg 206
